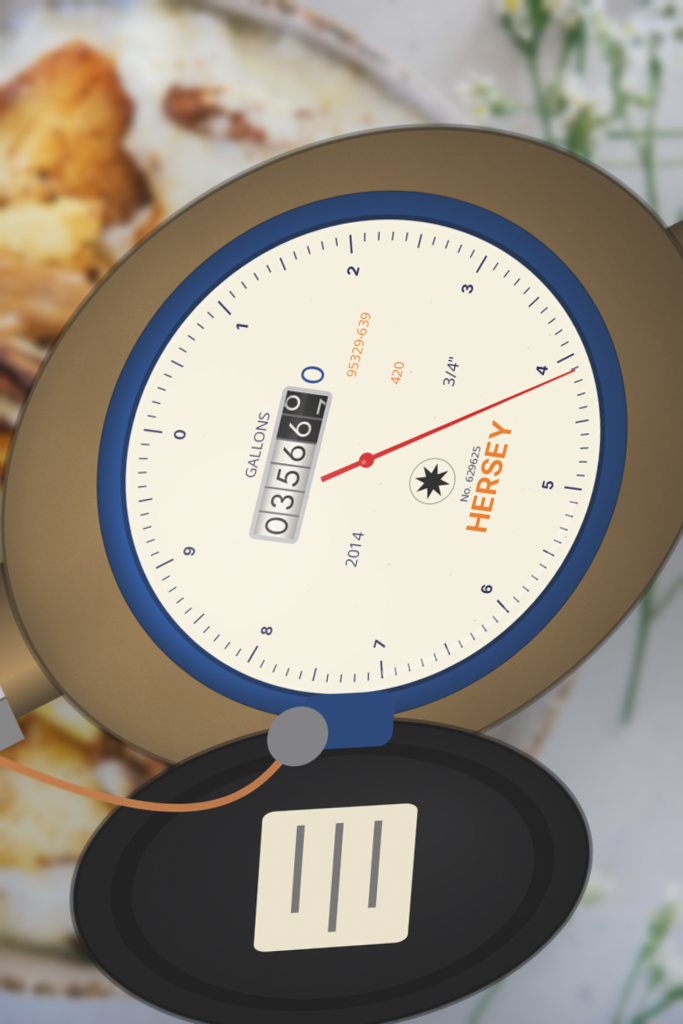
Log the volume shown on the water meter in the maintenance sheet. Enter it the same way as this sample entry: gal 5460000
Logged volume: gal 356664.1
